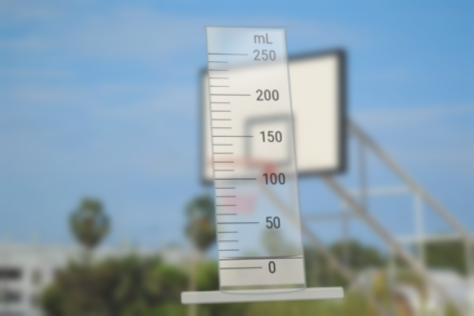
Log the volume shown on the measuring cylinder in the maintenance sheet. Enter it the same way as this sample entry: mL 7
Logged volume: mL 10
